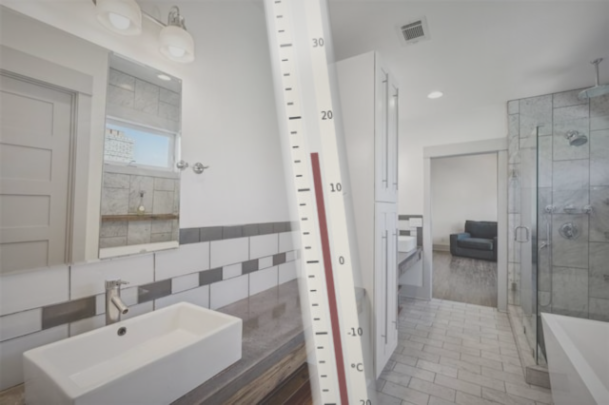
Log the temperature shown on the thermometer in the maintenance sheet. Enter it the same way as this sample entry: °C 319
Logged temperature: °C 15
